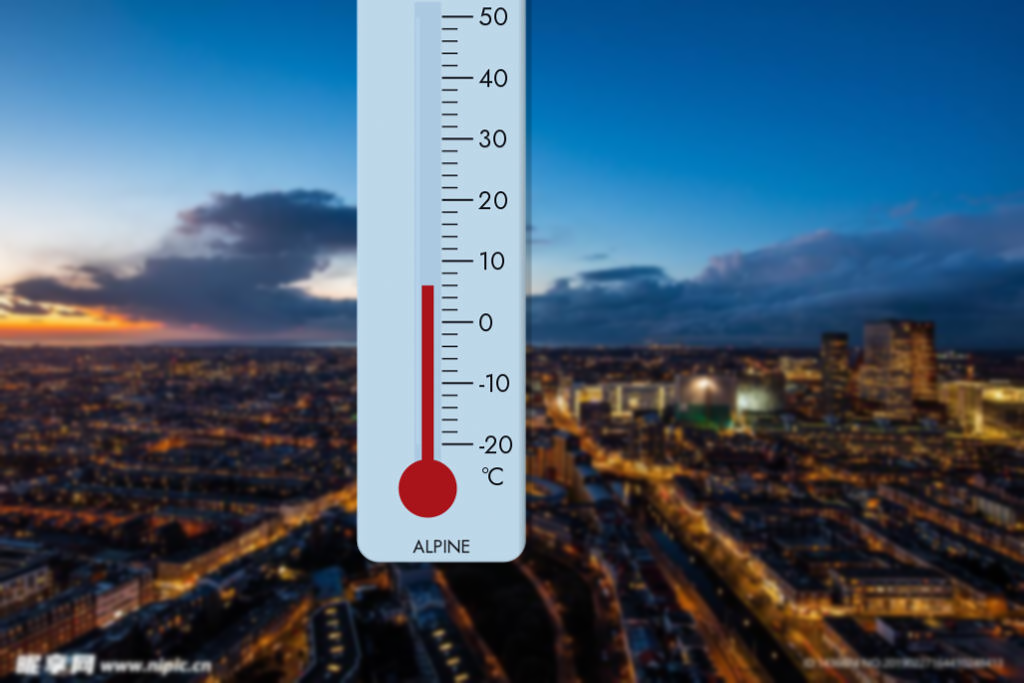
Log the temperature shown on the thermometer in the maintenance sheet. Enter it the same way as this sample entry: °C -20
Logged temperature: °C 6
